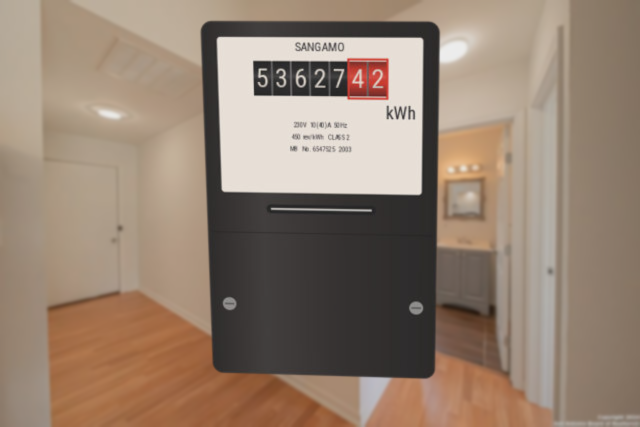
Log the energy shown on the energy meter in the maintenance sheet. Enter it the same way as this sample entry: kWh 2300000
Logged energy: kWh 53627.42
